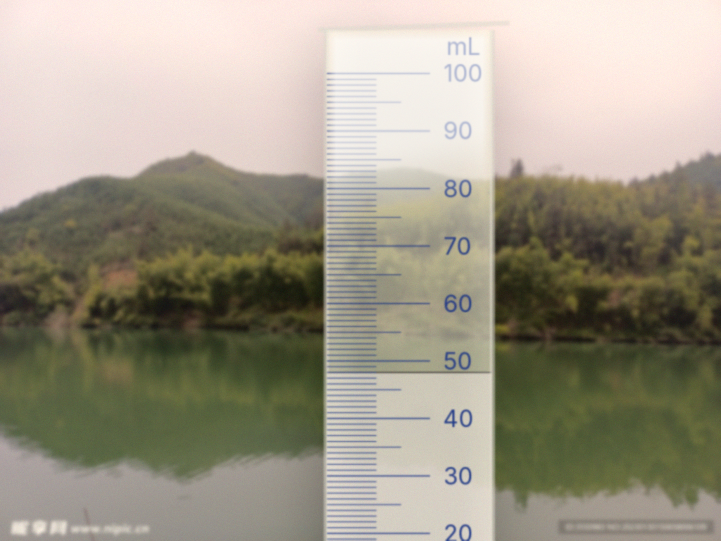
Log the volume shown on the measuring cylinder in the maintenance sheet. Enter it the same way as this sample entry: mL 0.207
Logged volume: mL 48
